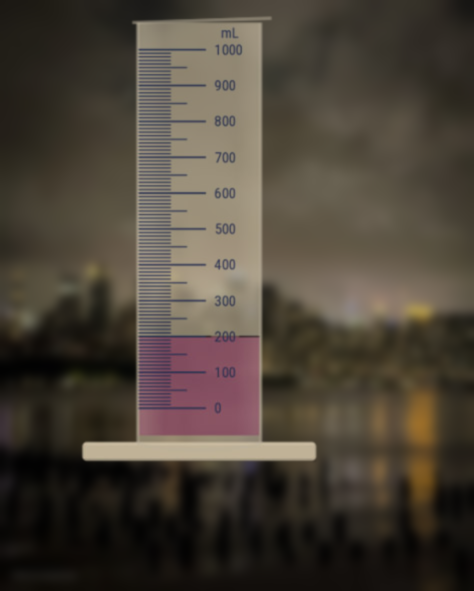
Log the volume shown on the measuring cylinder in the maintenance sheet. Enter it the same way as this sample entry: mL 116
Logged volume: mL 200
